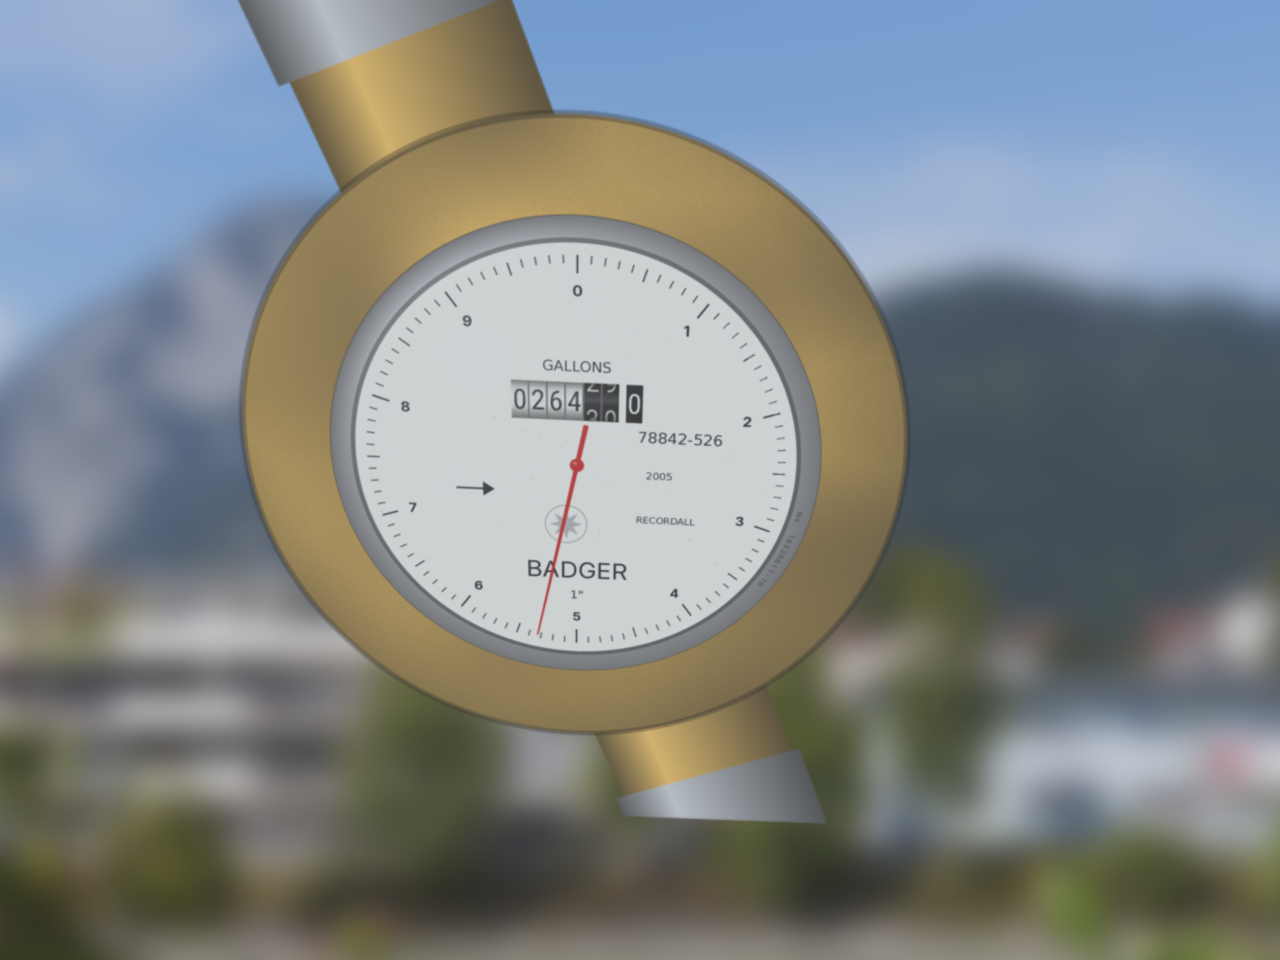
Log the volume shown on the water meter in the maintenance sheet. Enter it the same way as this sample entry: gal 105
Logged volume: gal 264295.3
